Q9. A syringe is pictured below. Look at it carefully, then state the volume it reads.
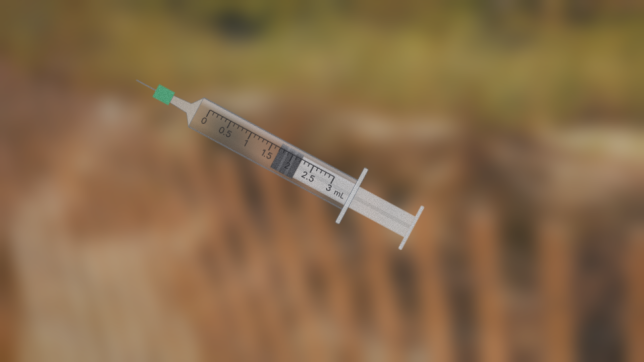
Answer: 1.7 mL
